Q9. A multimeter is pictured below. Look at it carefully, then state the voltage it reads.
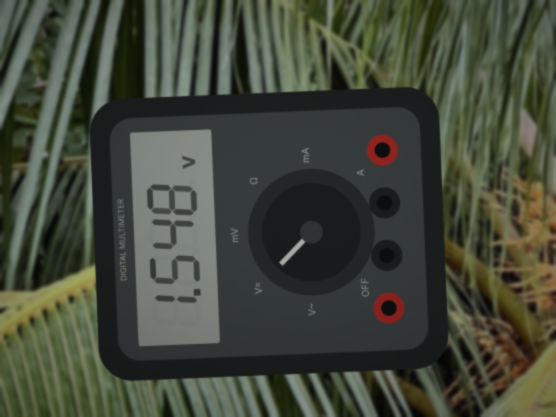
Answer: 1.548 V
